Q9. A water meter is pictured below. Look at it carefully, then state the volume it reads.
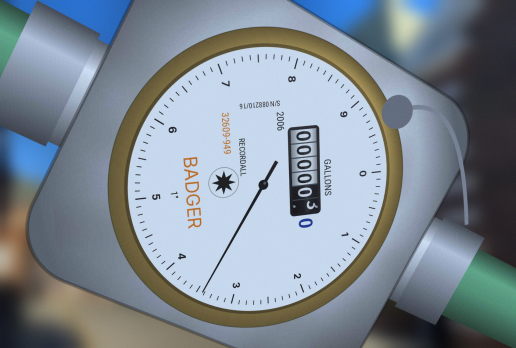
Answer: 33.4 gal
